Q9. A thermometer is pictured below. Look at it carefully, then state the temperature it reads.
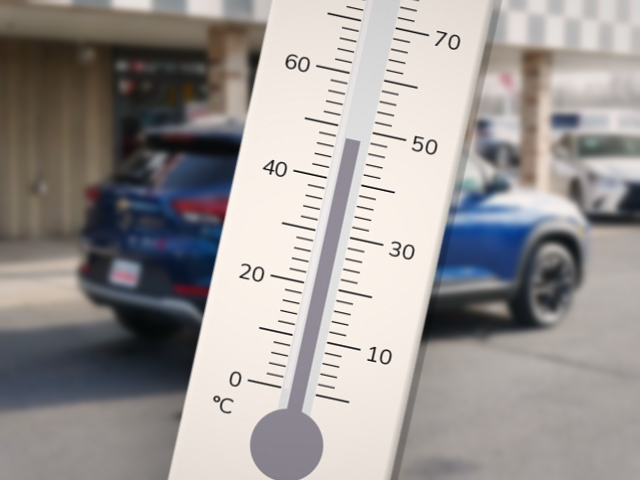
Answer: 48 °C
